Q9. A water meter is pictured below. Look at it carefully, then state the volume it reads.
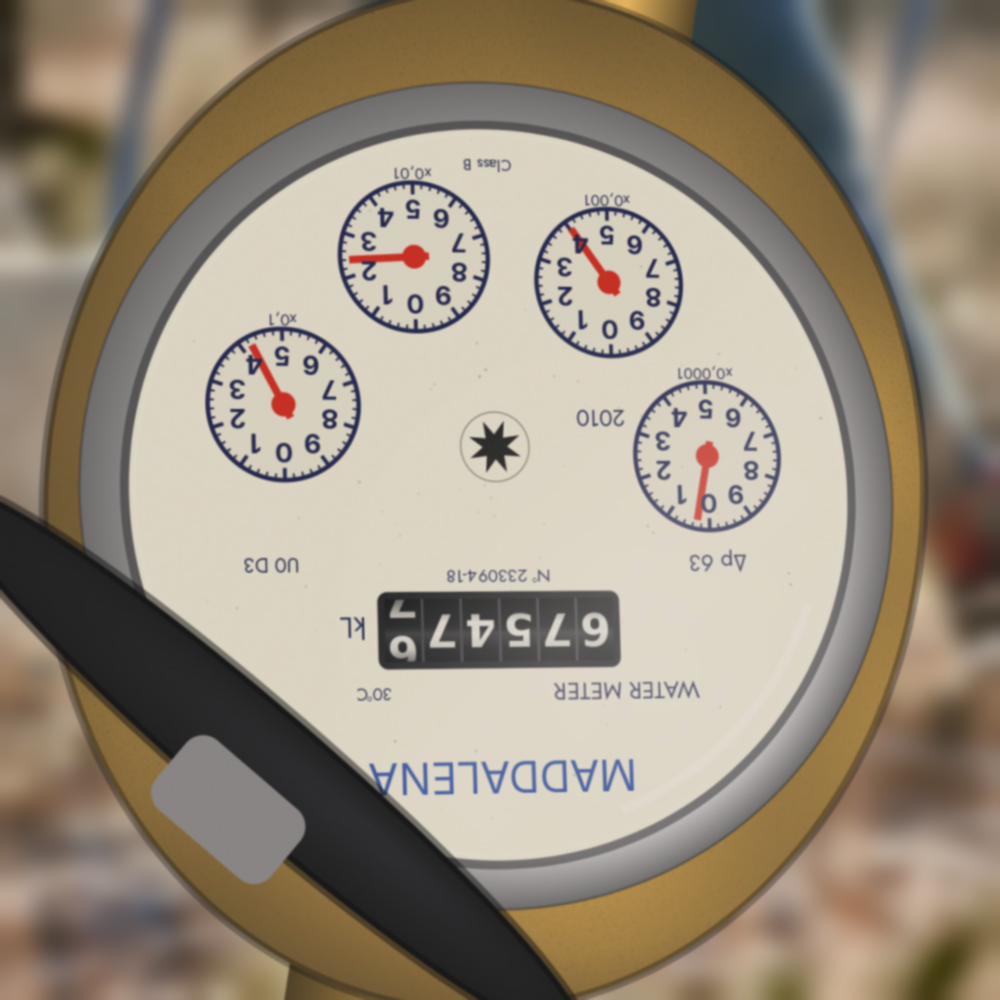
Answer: 675476.4240 kL
